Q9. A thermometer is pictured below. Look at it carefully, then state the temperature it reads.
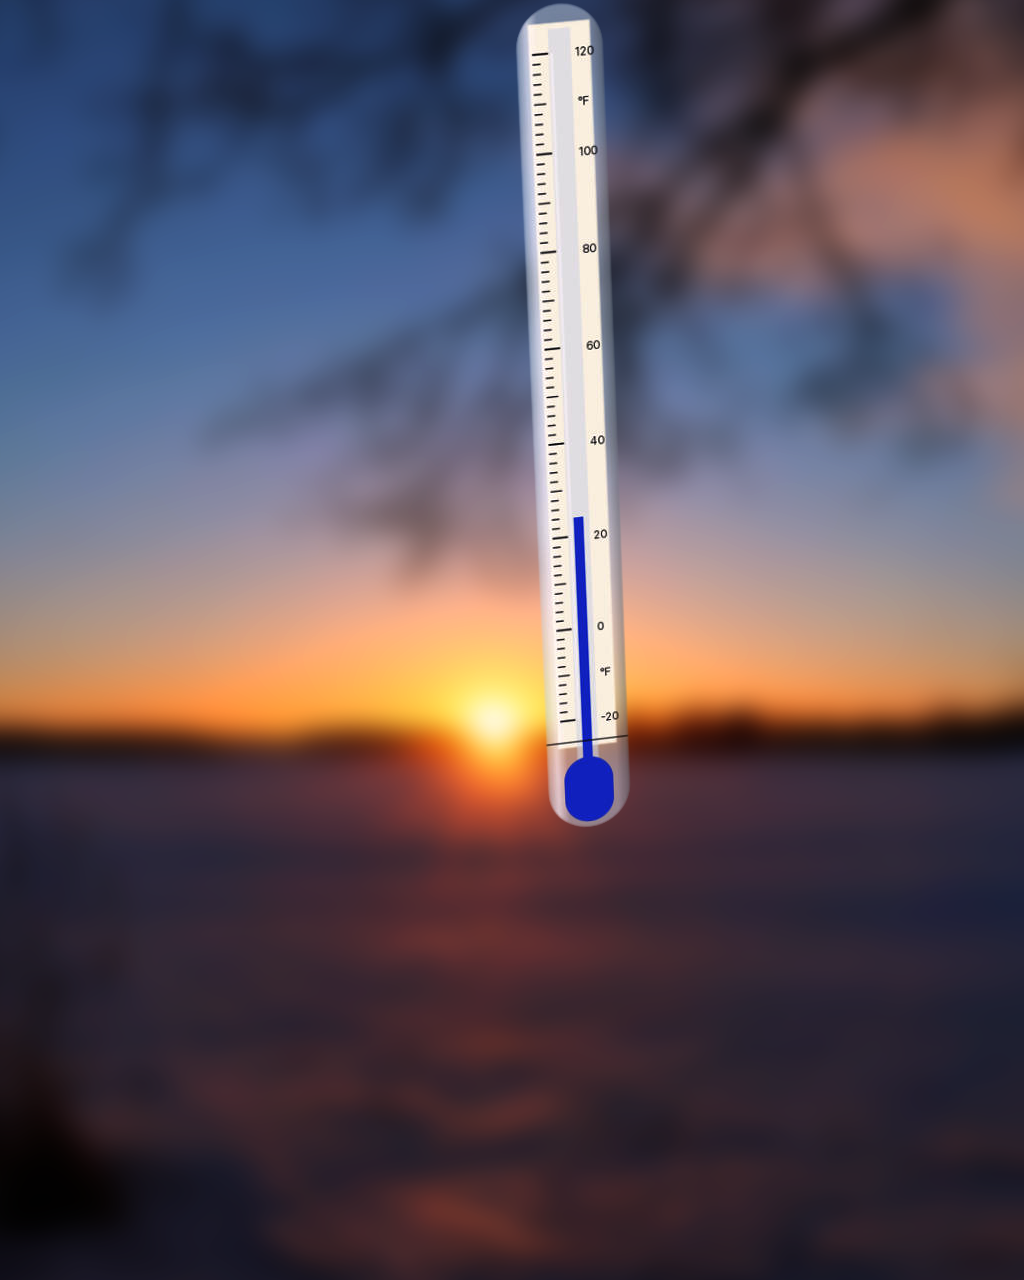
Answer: 24 °F
